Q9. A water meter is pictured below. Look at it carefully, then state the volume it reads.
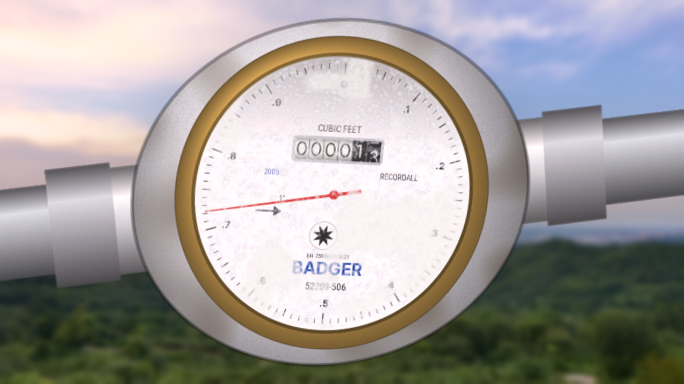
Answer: 12.72 ft³
